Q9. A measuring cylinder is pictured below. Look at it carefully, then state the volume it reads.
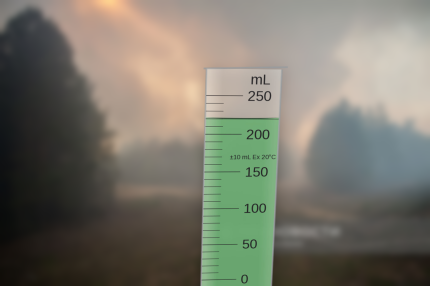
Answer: 220 mL
